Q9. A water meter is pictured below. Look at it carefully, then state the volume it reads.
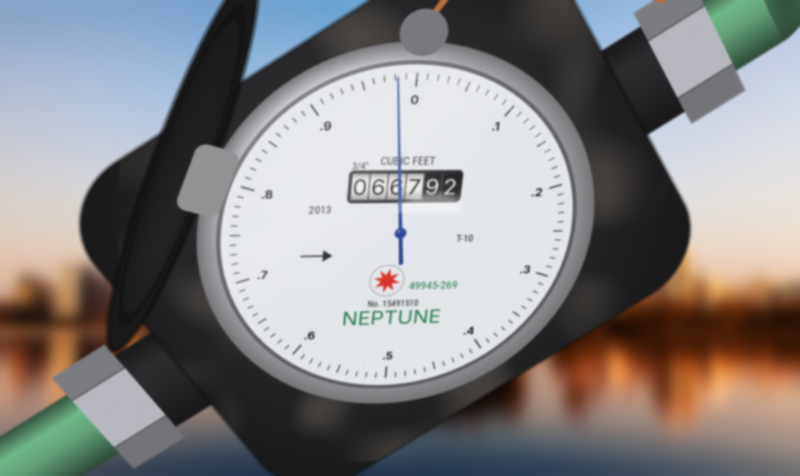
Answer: 66791.98 ft³
